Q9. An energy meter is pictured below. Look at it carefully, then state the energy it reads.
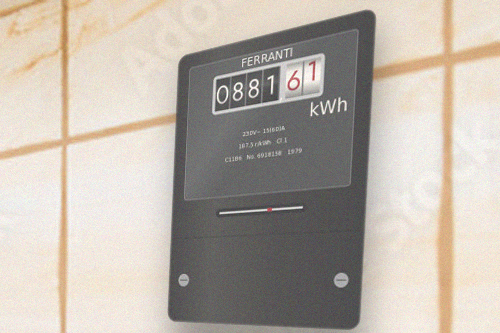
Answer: 881.61 kWh
